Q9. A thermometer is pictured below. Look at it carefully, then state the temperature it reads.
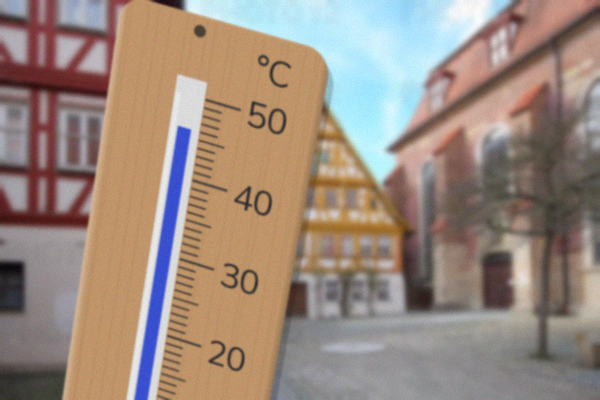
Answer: 46 °C
